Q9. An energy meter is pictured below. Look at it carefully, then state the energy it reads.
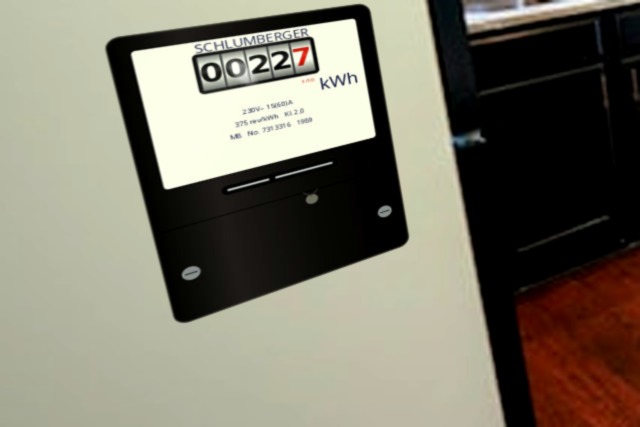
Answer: 22.7 kWh
